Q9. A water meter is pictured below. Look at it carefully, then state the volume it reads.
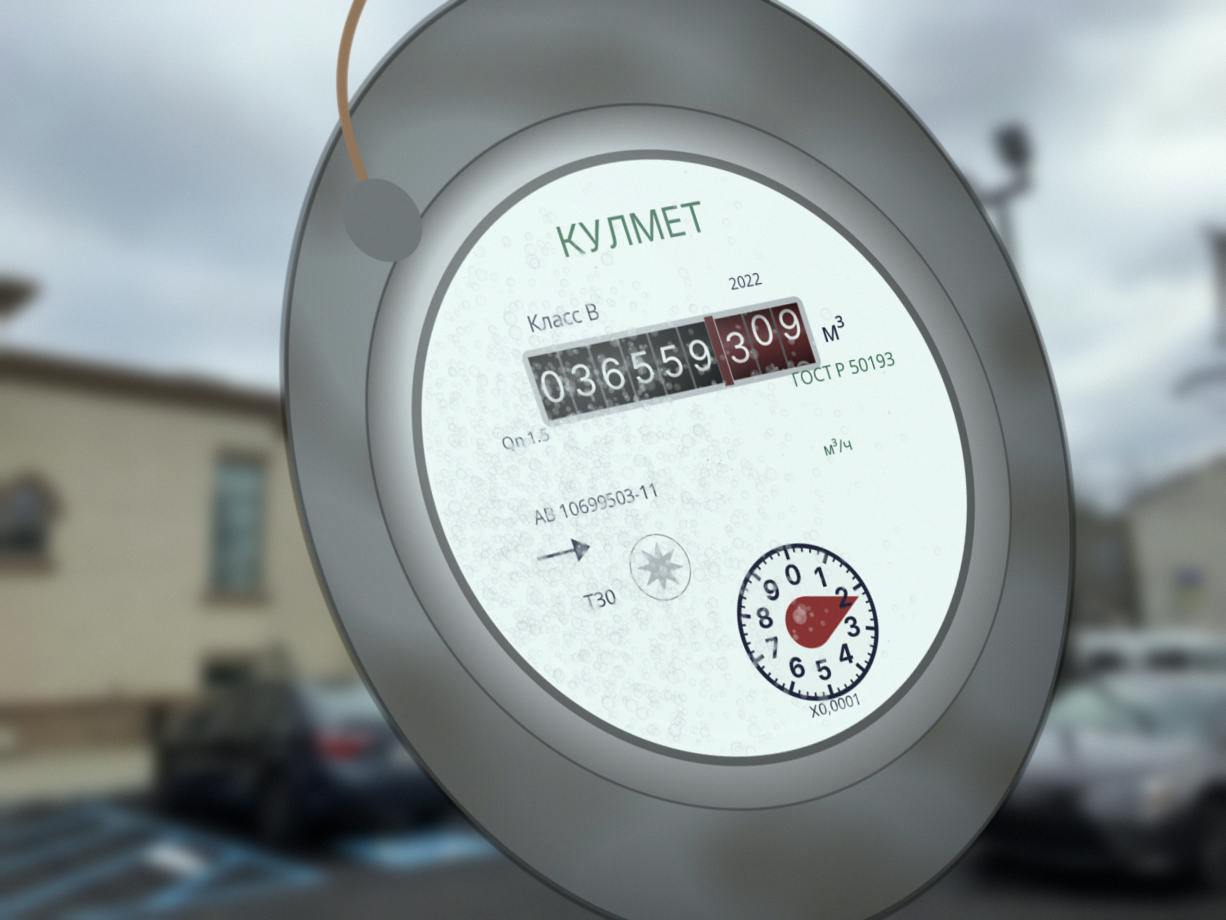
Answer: 36559.3092 m³
